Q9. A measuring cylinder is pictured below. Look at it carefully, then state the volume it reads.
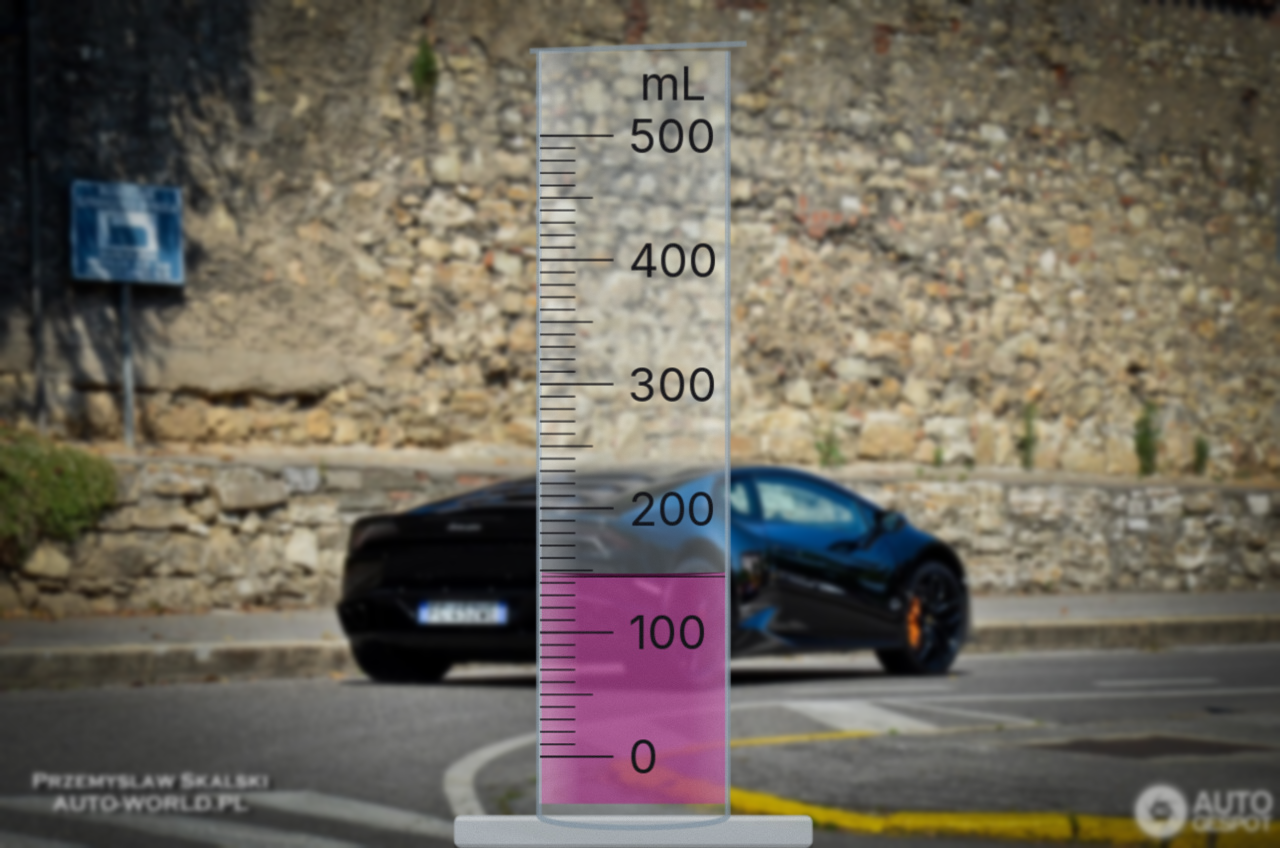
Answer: 145 mL
